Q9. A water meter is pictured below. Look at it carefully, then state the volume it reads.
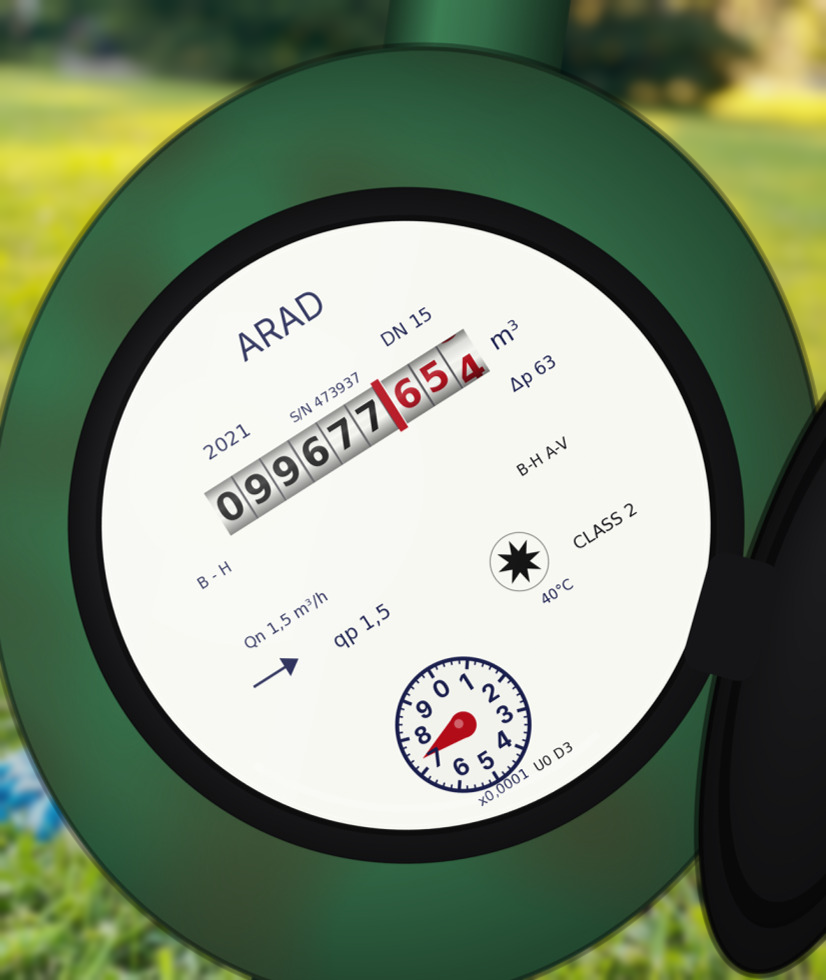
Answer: 99677.6537 m³
